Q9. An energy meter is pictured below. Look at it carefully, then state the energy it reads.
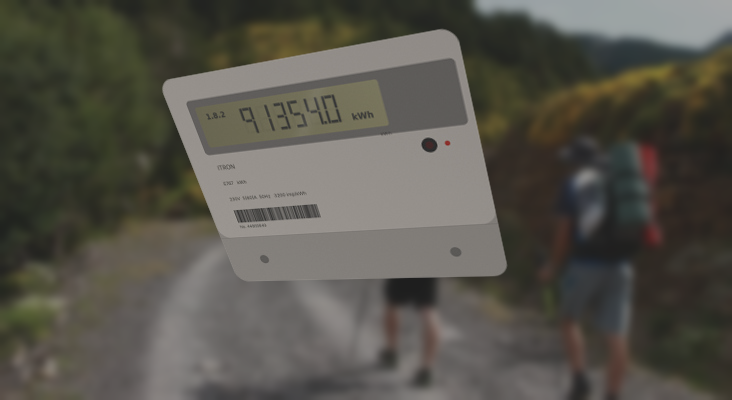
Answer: 91354.0 kWh
